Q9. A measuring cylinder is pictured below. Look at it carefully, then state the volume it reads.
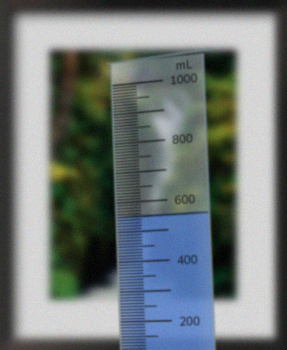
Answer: 550 mL
